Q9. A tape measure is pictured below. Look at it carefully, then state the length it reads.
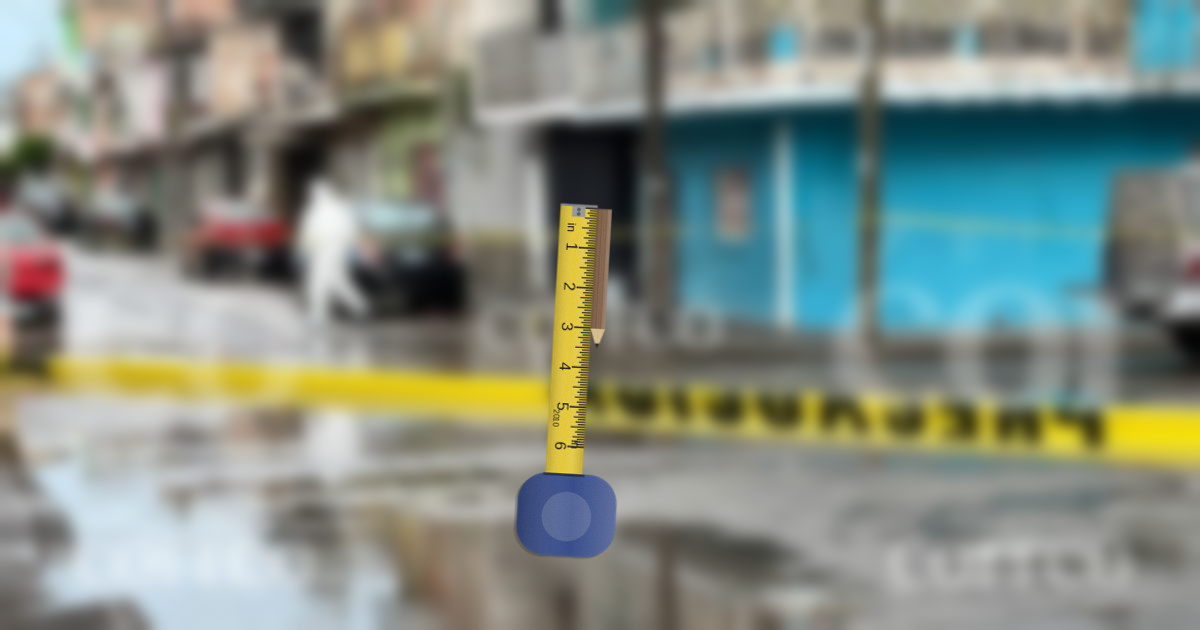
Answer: 3.5 in
